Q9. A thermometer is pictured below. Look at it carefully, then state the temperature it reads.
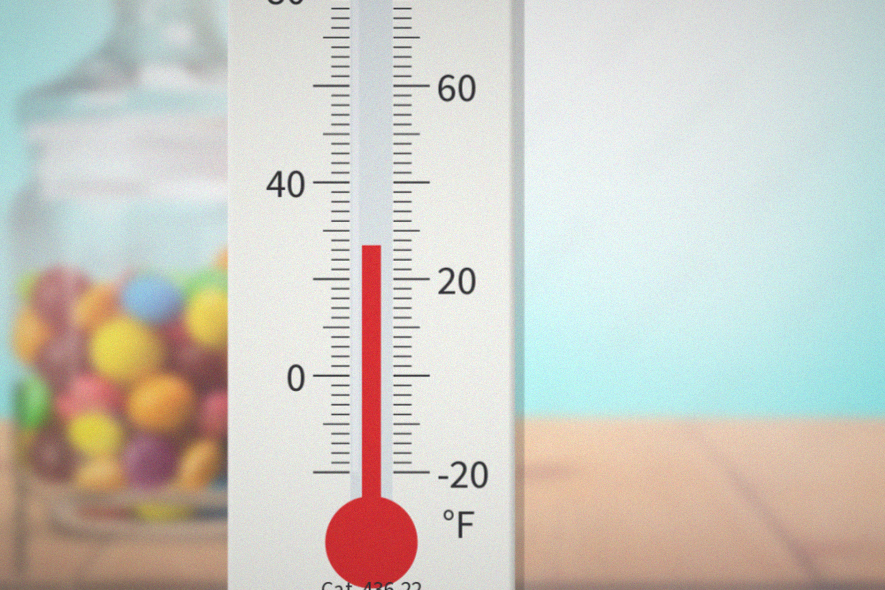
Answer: 27 °F
